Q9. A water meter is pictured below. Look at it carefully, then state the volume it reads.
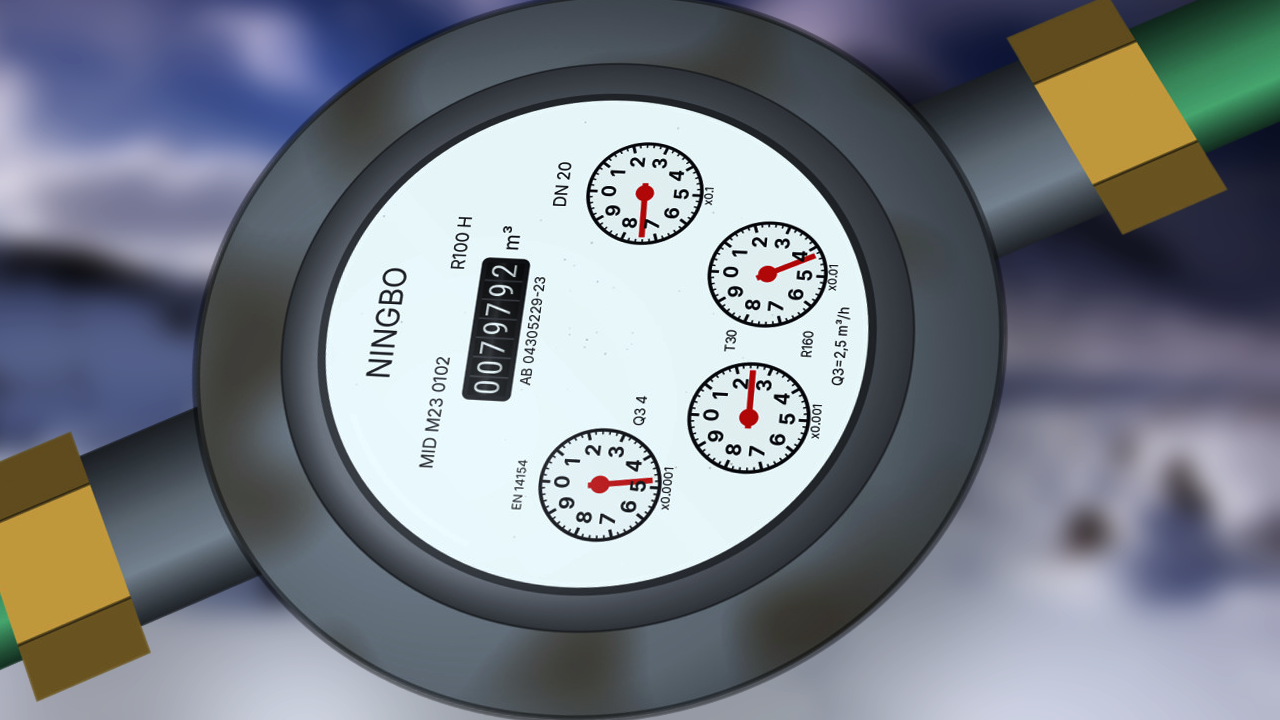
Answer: 79792.7424 m³
